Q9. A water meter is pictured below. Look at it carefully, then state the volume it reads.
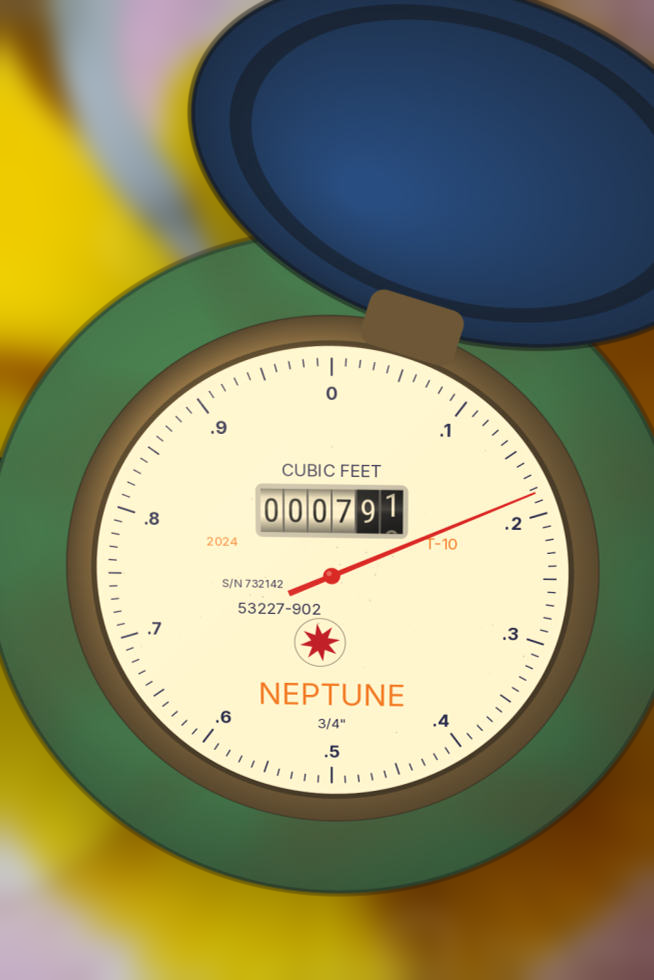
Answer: 791.18 ft³
